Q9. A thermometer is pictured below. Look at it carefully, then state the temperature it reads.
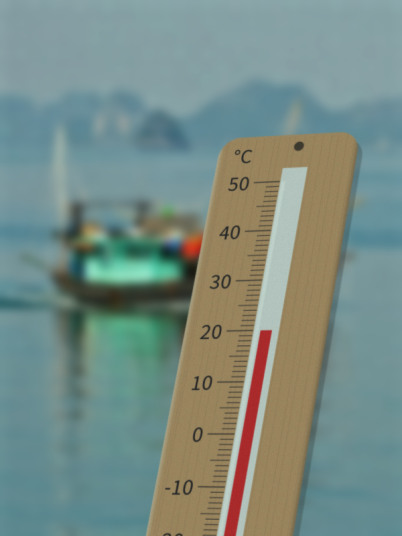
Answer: 20 °C
